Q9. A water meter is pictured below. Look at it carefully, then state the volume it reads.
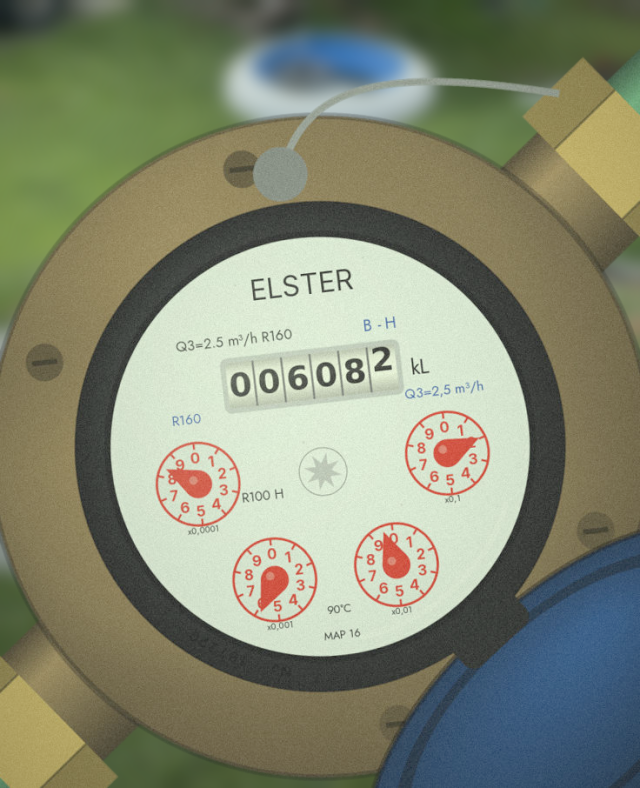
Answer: 6082.1958 kL
